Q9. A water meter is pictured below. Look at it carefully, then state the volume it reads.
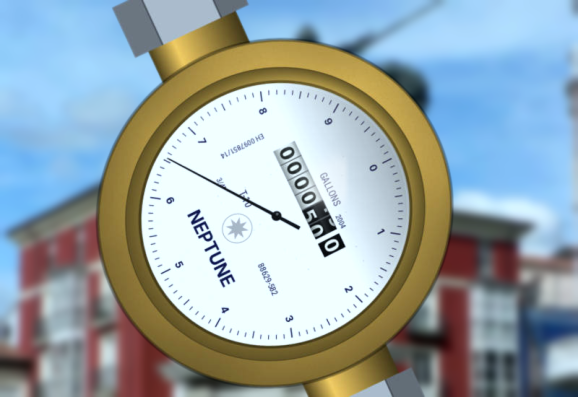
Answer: 496.5 gal
